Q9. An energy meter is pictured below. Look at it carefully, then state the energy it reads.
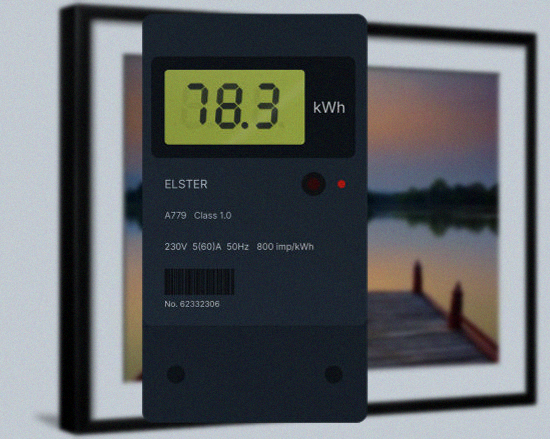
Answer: 78.3 kWh
